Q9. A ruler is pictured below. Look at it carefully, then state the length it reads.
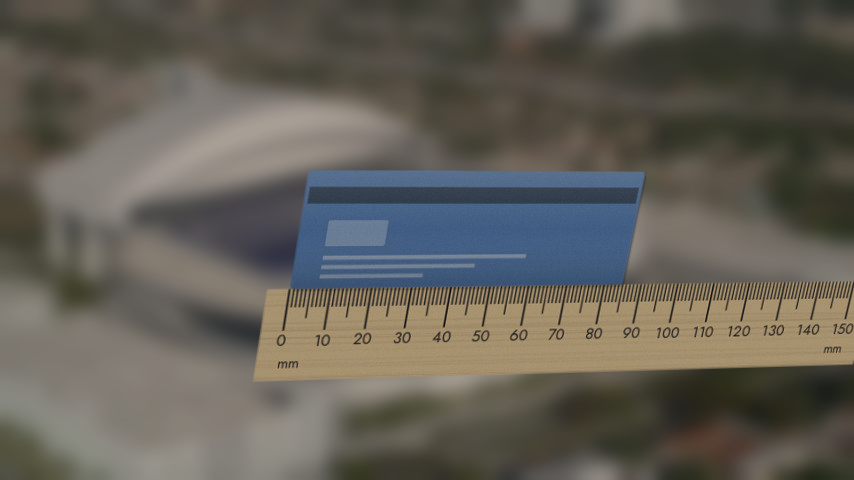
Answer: 85 mm
